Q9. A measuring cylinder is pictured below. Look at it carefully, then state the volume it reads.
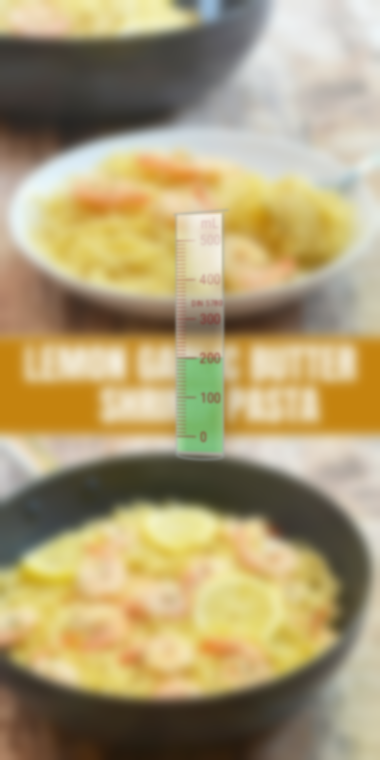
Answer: 200 mL
